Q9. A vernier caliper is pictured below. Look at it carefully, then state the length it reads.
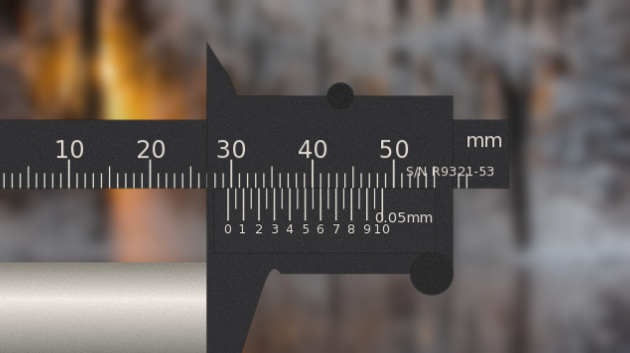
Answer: 29.6 mm
